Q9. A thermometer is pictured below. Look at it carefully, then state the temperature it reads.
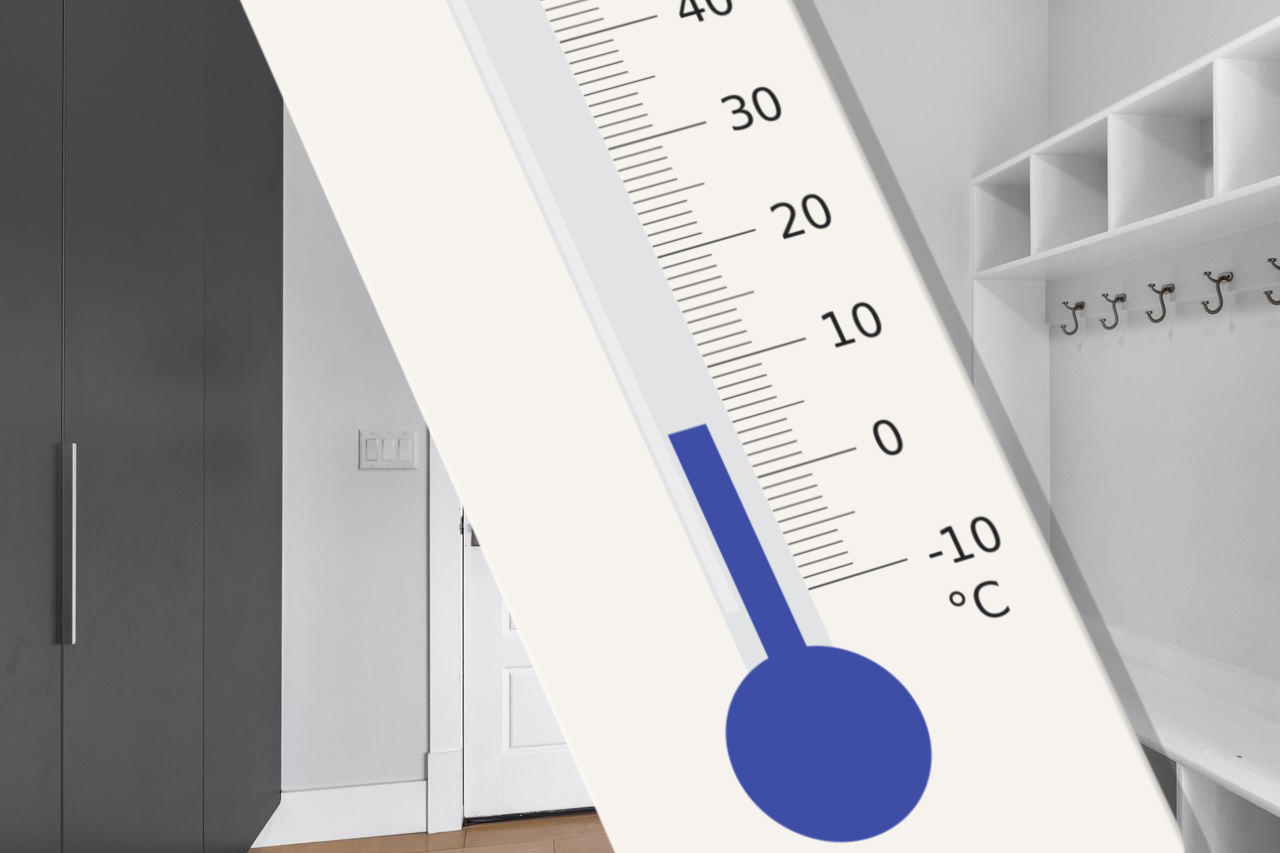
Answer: 5.5 °C
